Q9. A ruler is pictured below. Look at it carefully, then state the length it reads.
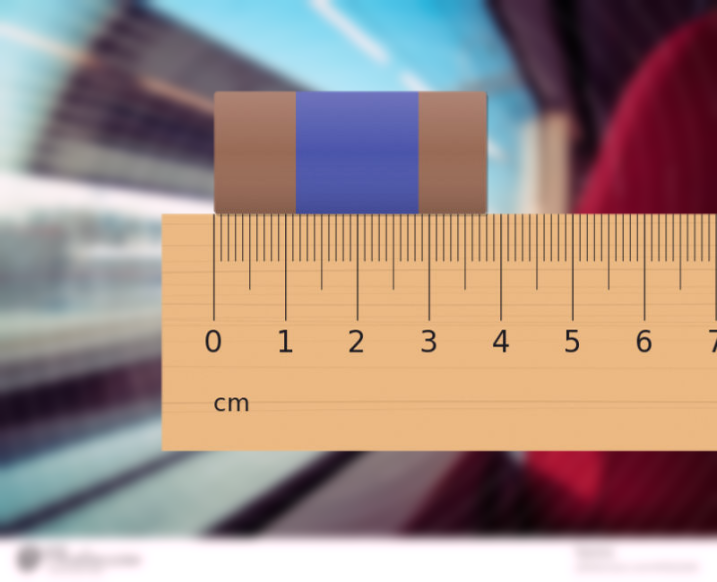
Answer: 3.8 cm
